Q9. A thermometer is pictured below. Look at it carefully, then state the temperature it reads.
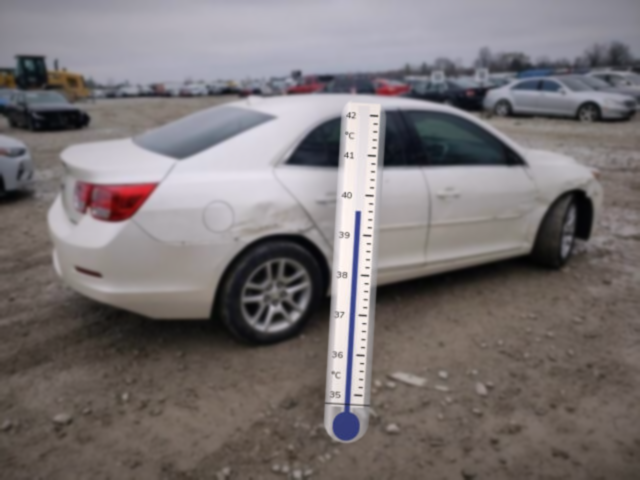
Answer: 39.6 °C
